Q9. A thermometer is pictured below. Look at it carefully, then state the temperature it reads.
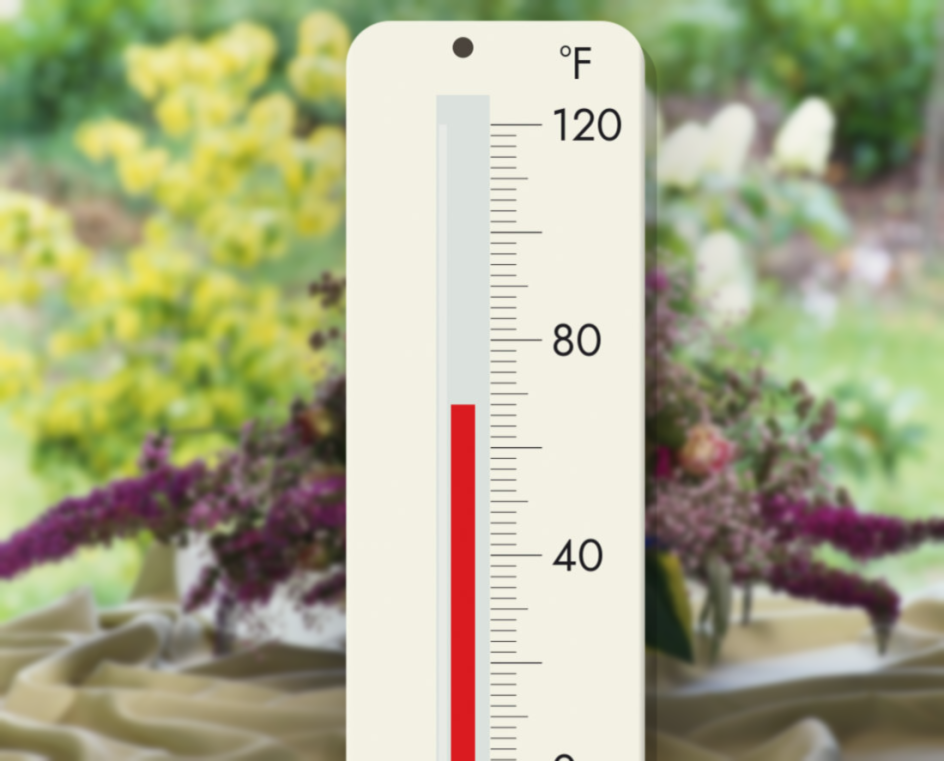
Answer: 68 °F
